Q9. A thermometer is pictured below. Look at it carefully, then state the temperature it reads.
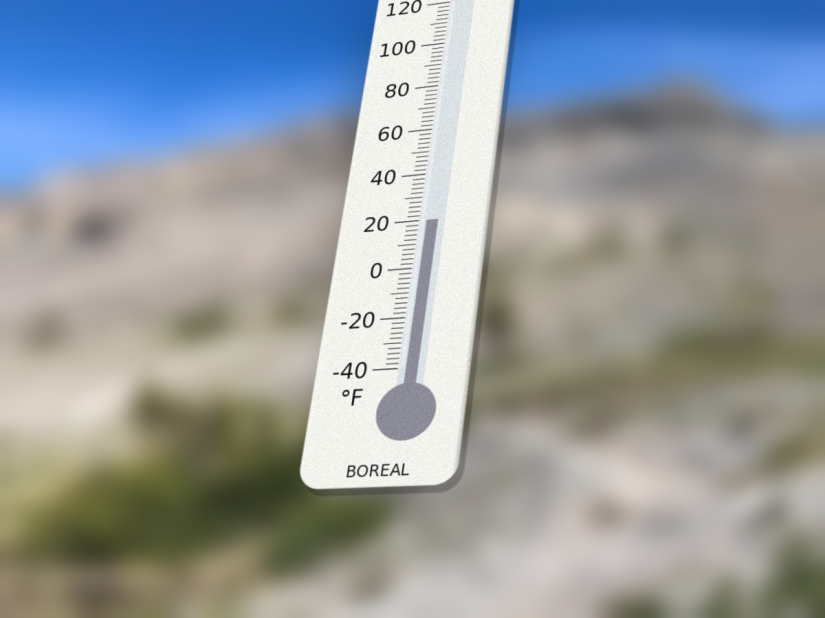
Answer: 20 °F
